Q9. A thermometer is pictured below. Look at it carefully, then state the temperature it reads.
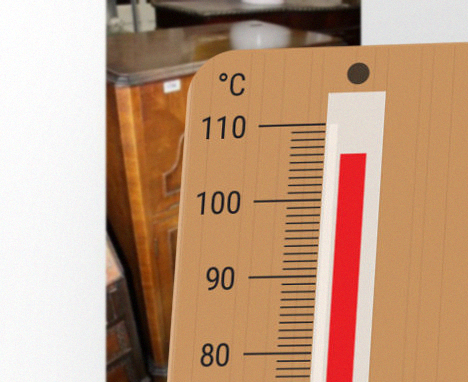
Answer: 106 °C
